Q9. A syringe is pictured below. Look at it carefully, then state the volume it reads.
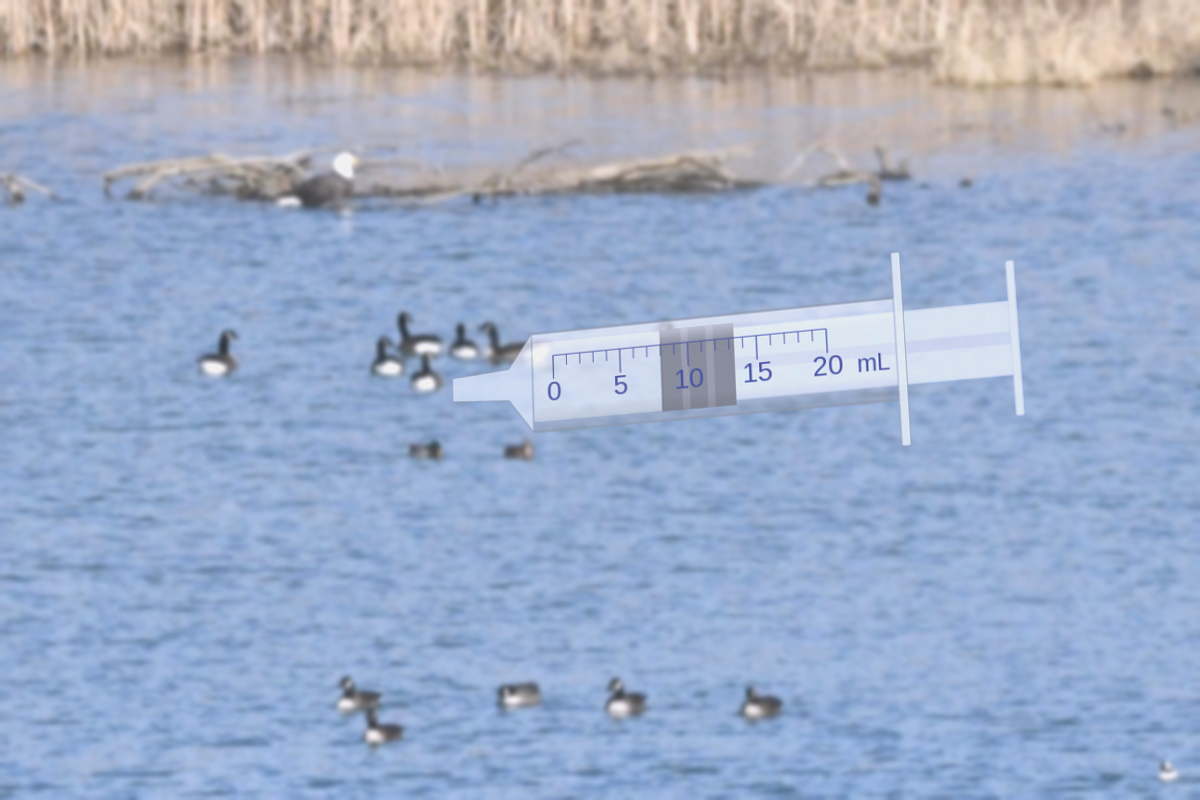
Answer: 8 mL
